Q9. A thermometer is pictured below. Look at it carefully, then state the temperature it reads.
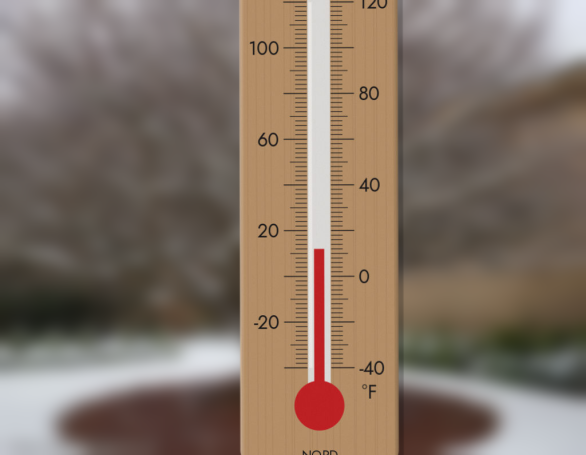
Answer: 12 °F
